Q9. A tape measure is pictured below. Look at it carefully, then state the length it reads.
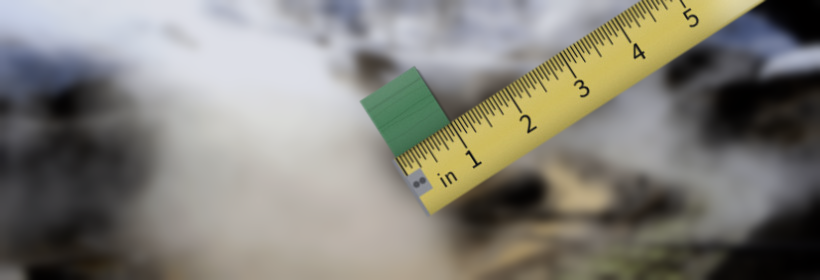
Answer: 1 in
